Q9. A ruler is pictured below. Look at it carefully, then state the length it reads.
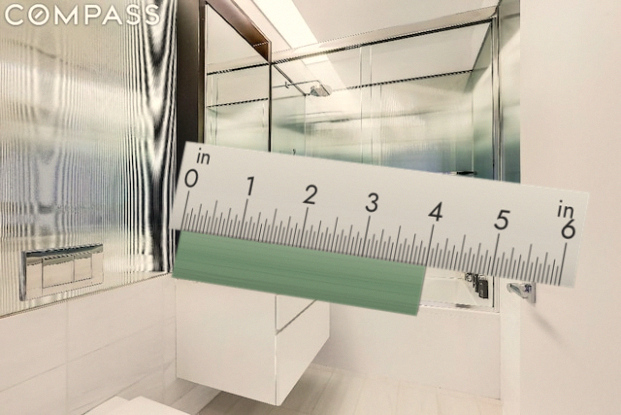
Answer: 4 in
